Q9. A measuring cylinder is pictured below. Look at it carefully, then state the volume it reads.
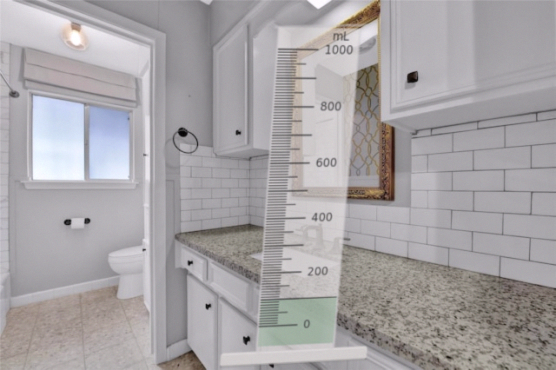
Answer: 100 mL
